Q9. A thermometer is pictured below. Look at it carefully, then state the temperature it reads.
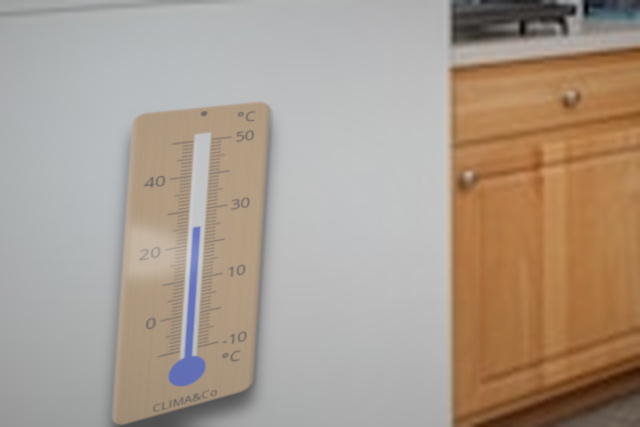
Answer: 25 °C
